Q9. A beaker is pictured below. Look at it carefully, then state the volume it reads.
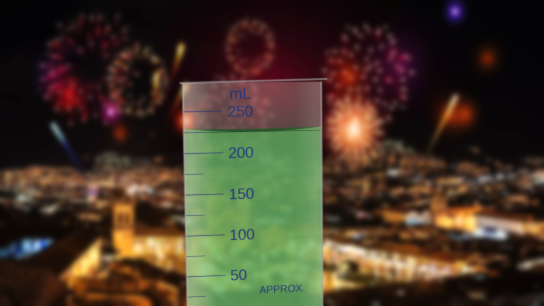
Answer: 225 mL
